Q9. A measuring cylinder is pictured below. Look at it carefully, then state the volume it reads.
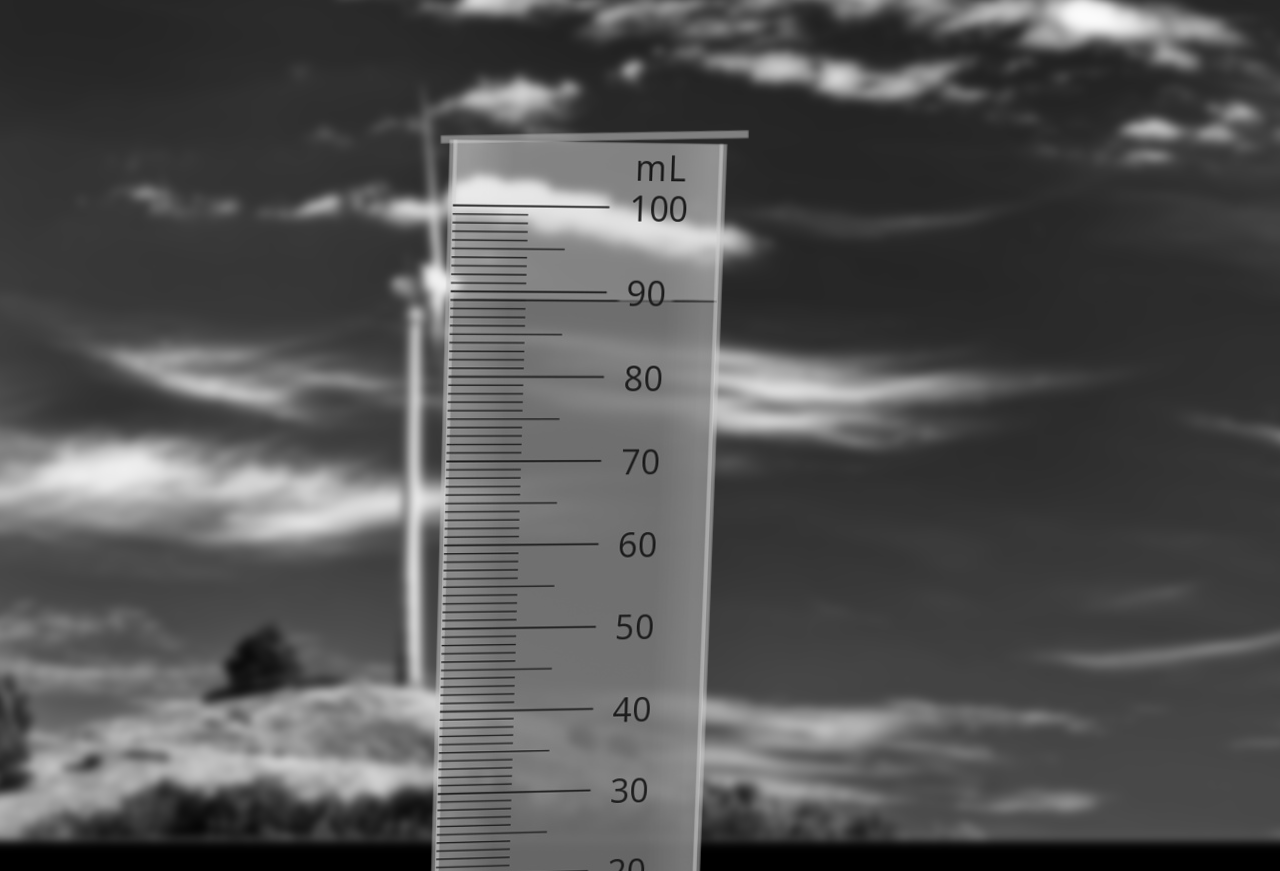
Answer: 89 mL
